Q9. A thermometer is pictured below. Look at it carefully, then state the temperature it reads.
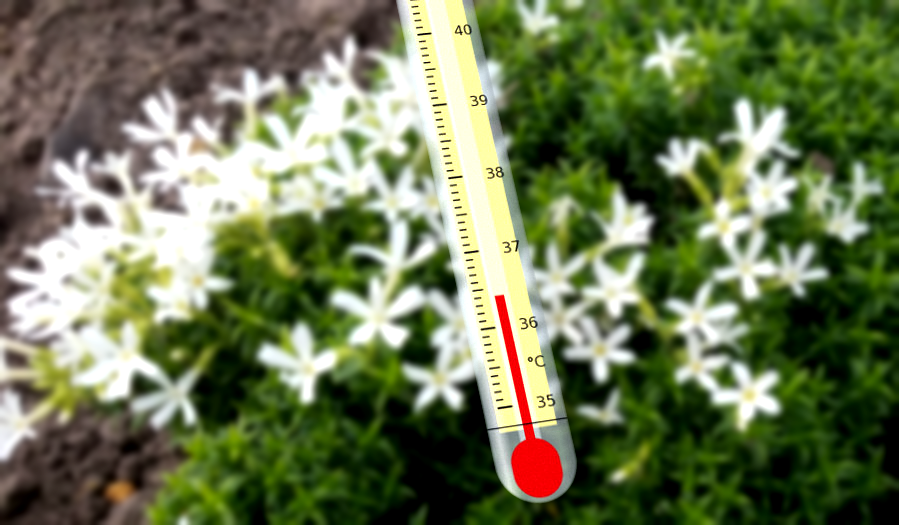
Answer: 36.4 °C
